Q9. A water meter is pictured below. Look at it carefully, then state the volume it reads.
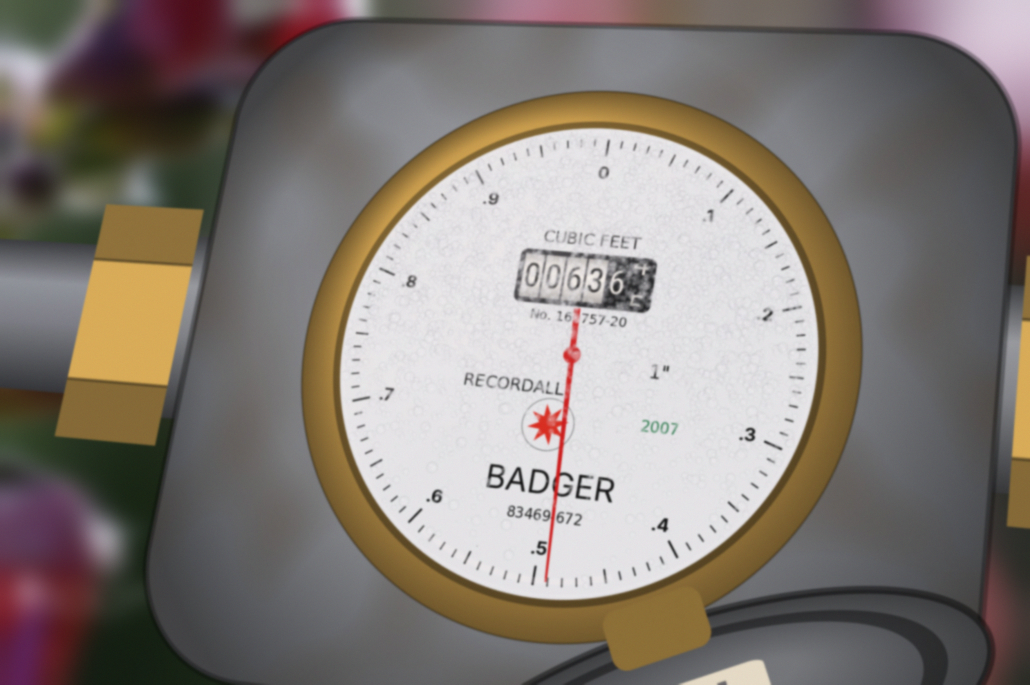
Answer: 6364.49 ft³
